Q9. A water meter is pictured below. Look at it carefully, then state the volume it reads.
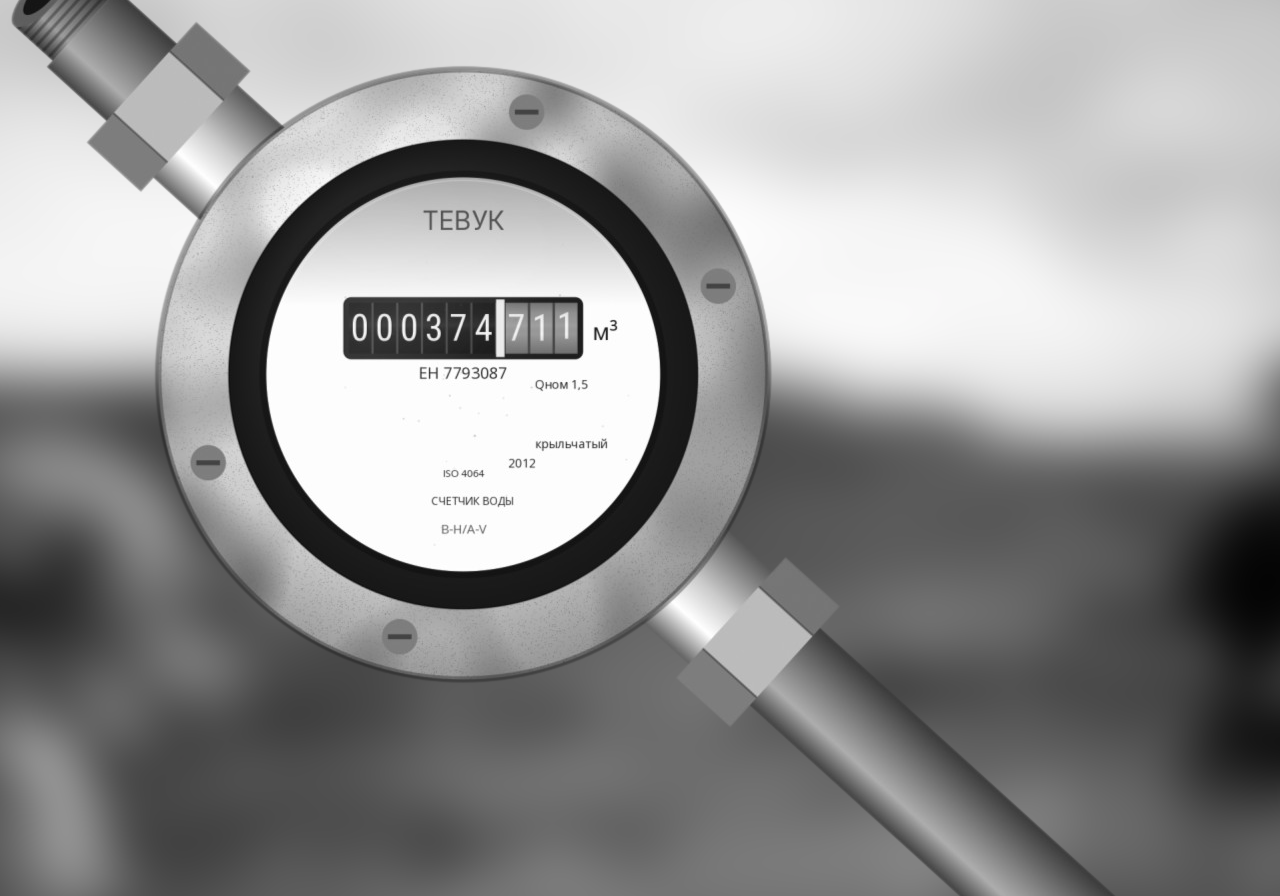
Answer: 374.711 m³
